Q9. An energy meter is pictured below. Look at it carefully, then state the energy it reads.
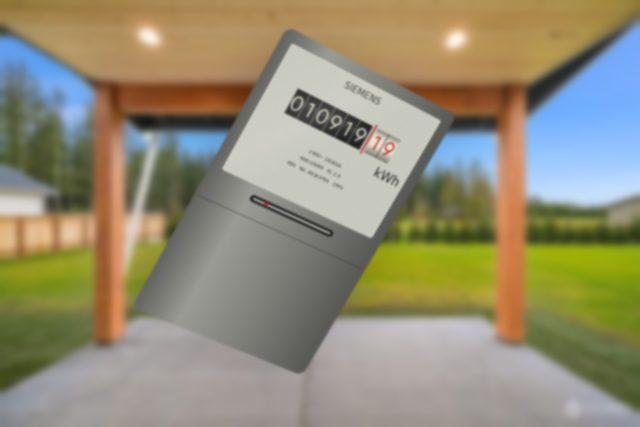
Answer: 10919.19 kWh
